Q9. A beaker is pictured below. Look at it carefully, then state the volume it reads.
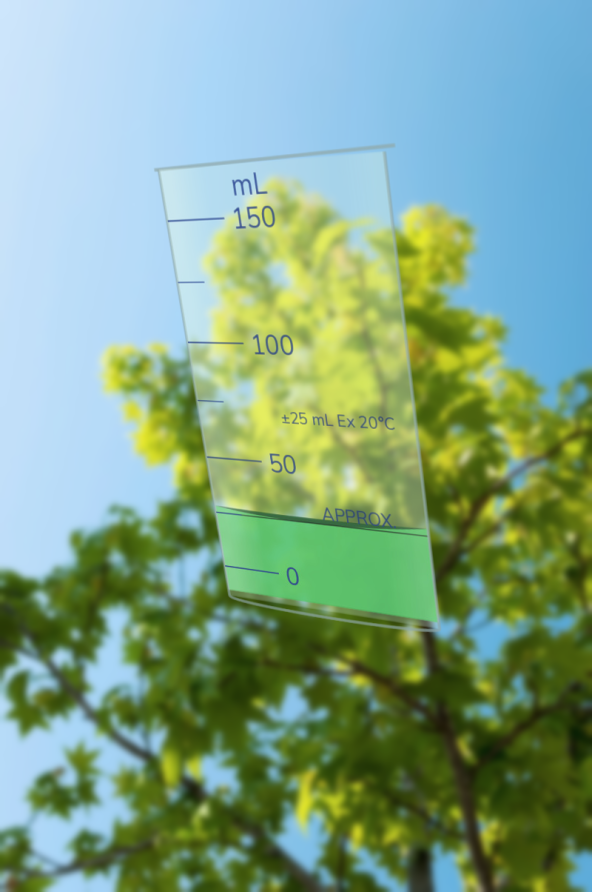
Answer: 25 mL
